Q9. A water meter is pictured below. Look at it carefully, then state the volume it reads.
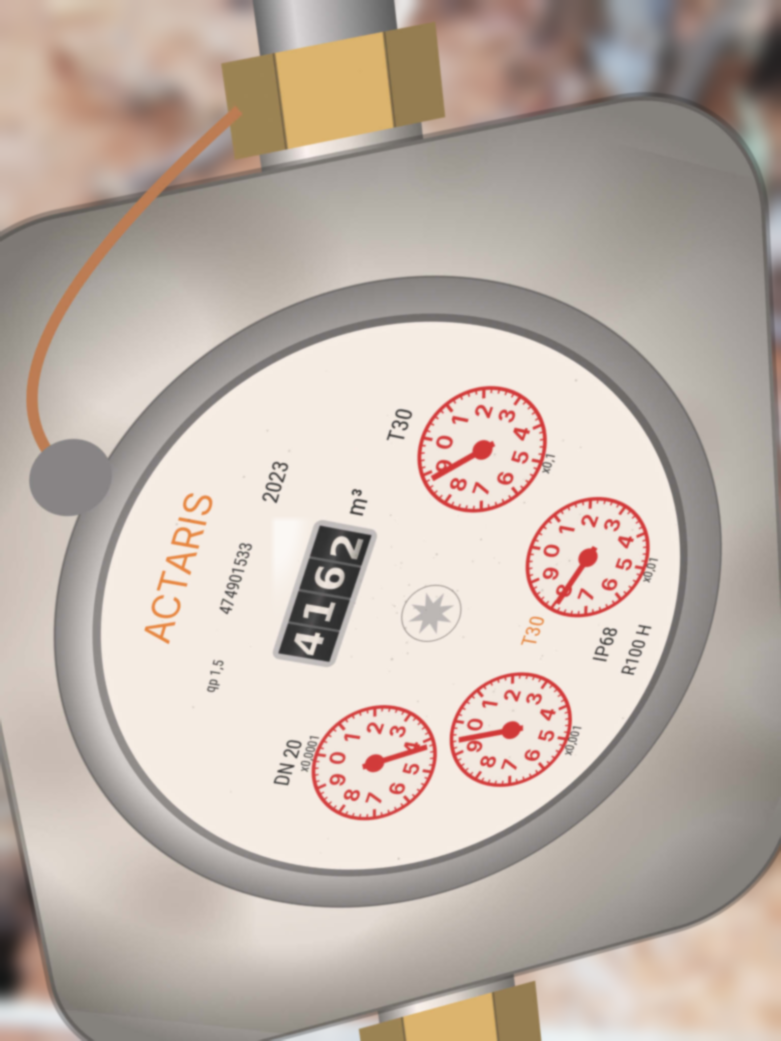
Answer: 4161.8794 m³
